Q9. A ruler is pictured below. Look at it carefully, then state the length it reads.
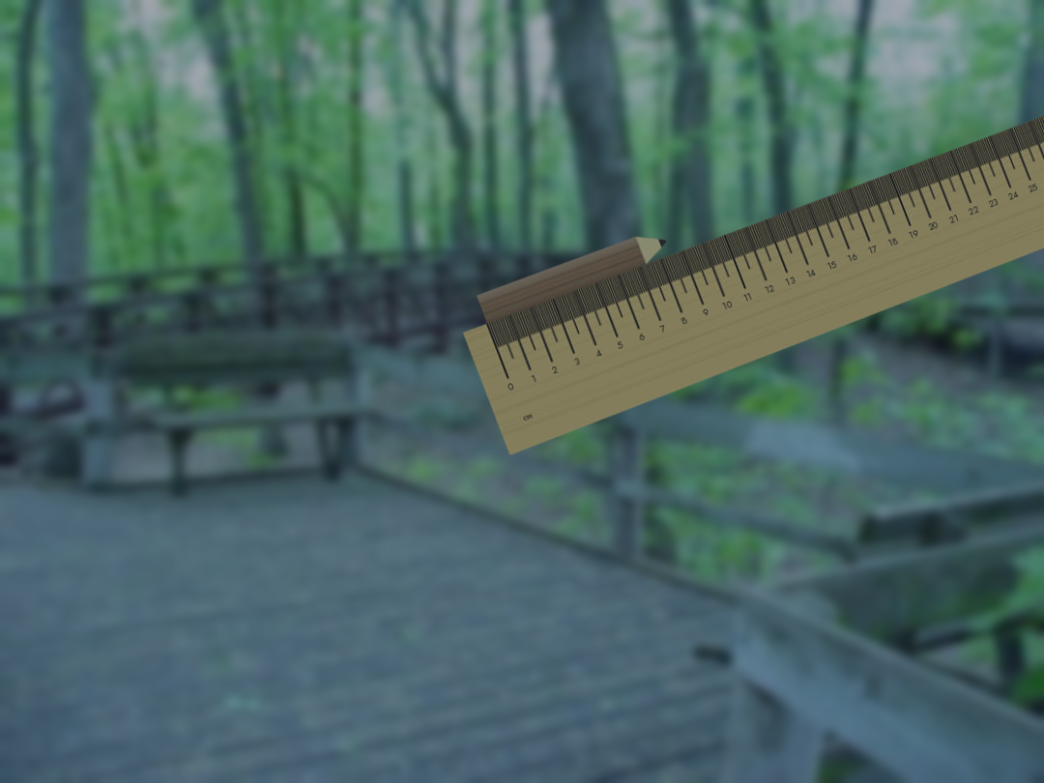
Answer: 8.5 cm
